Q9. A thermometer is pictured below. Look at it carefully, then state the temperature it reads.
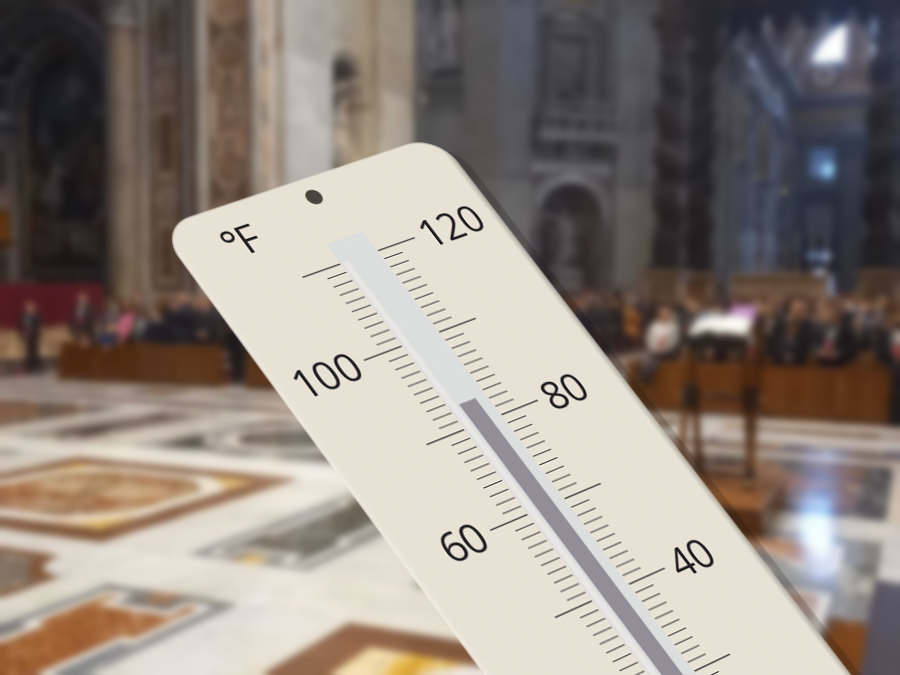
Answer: 85 °F
